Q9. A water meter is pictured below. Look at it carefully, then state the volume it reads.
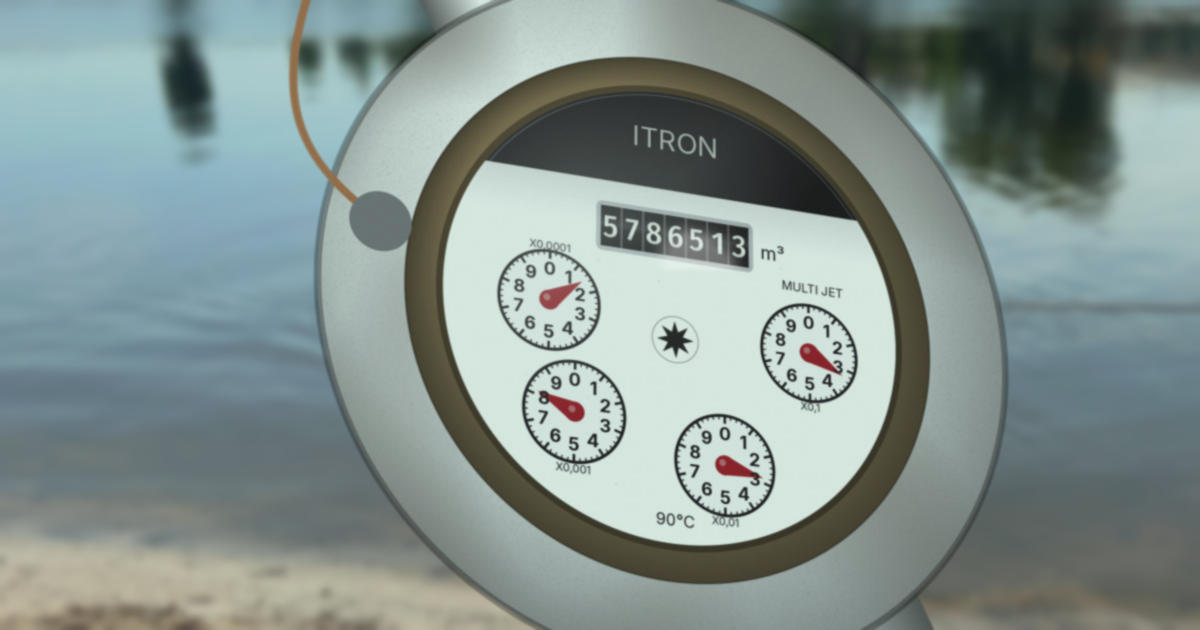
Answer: 5786513.3281 m³
